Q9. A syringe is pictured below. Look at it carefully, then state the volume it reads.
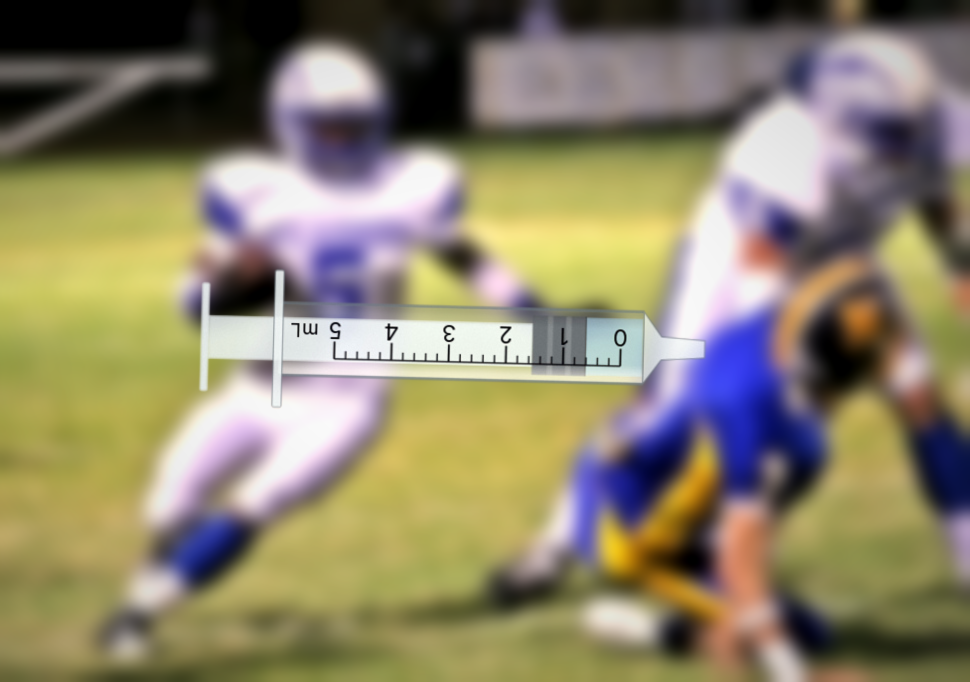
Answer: 0.6 mL
